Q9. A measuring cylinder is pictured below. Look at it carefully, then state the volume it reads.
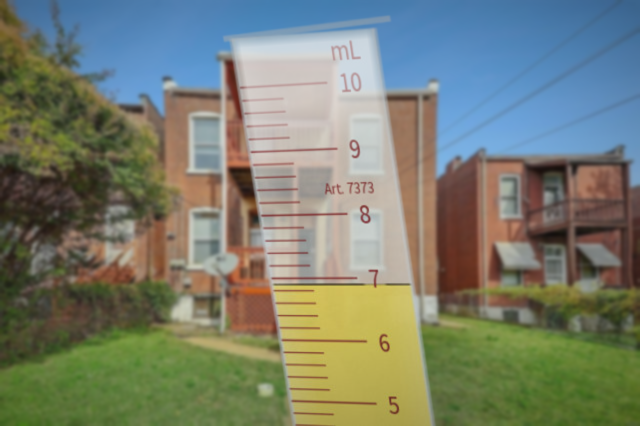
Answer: 6.9 mL
